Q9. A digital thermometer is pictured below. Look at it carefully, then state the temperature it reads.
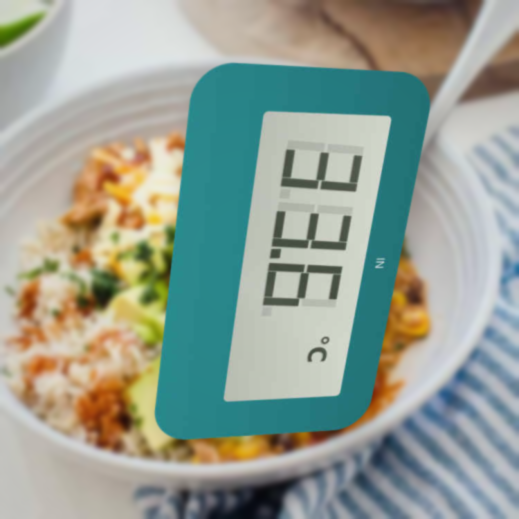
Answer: 33.6 °C
